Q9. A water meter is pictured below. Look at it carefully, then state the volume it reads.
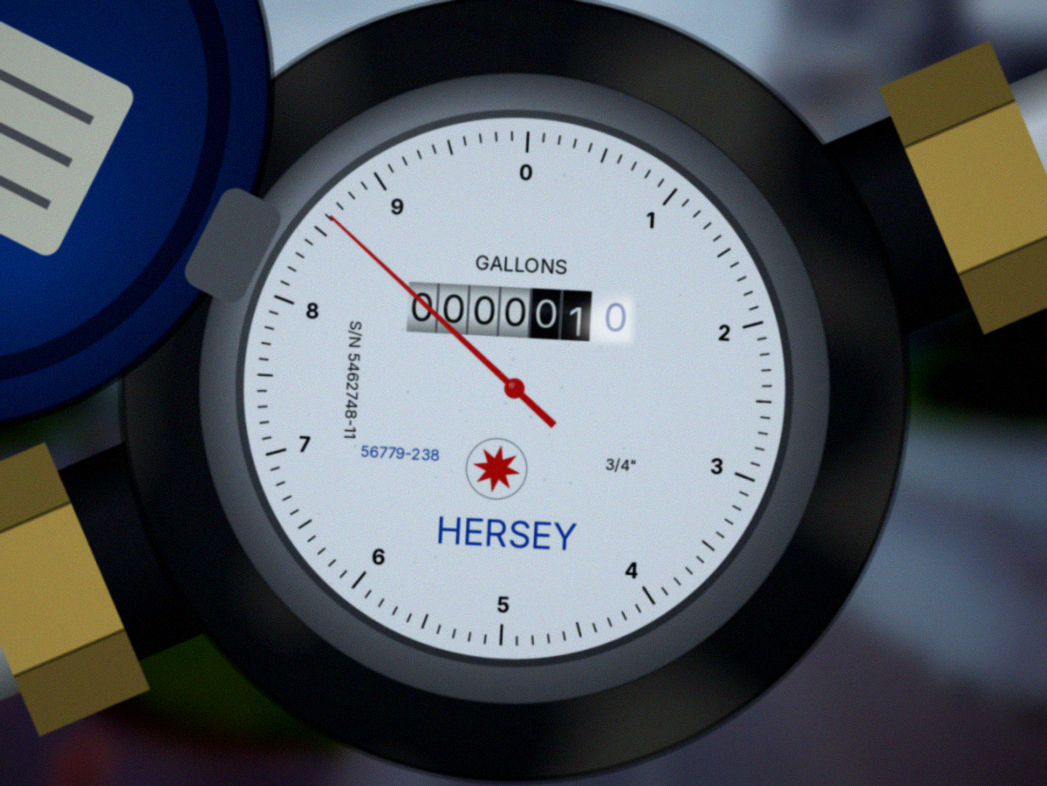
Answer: 8.6 gal
